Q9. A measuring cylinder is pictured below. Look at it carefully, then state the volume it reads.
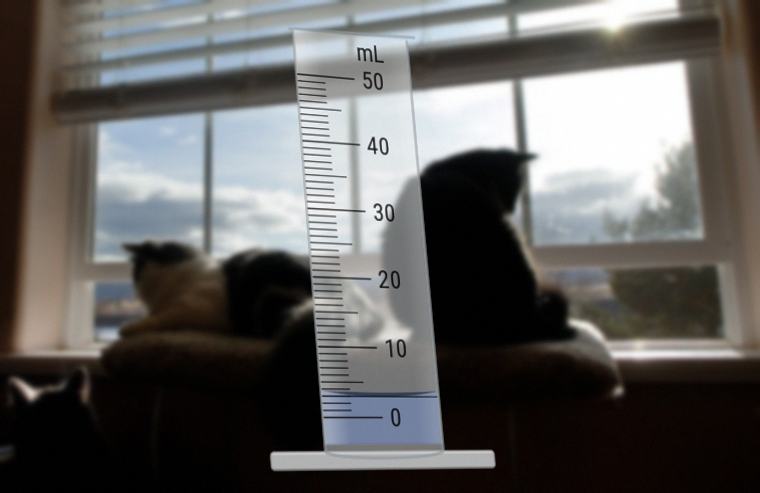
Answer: 3 mL
